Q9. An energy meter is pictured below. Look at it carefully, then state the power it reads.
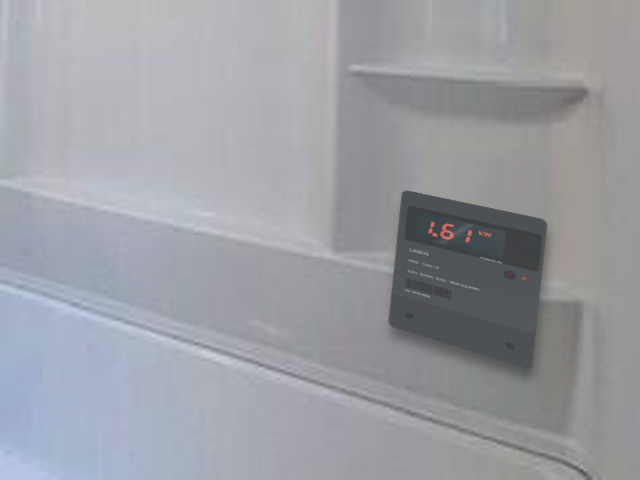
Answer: 1.61 kW
